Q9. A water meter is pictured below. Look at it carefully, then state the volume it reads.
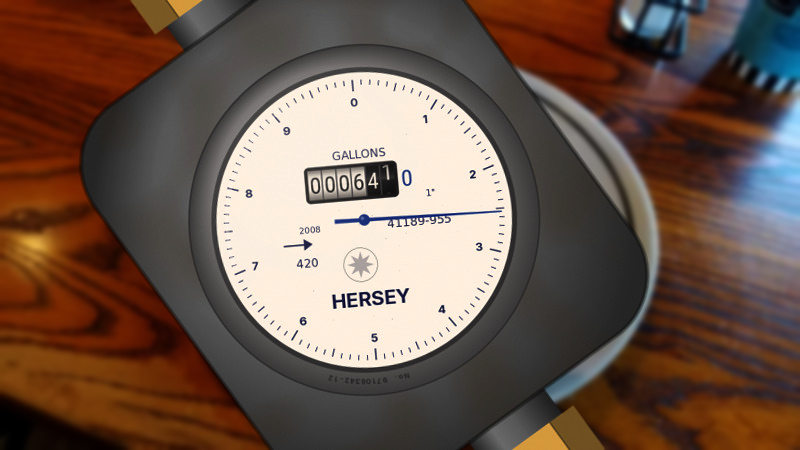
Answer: 6412.5 gal
